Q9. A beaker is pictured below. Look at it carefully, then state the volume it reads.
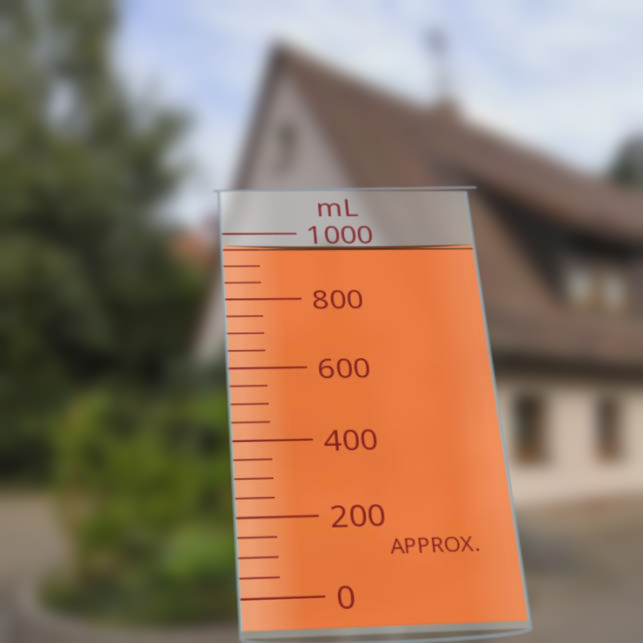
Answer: 950 mL
